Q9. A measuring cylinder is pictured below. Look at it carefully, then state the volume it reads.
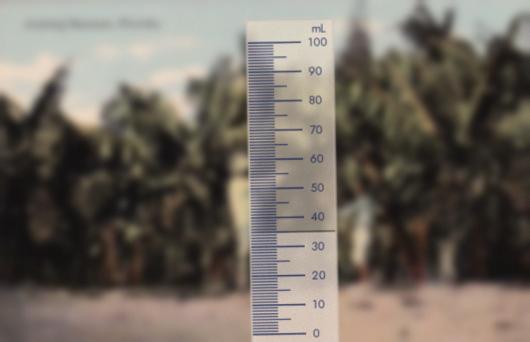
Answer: 35 mL
